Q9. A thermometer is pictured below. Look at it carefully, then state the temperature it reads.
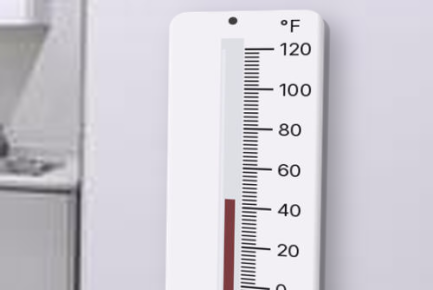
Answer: 44 °F
